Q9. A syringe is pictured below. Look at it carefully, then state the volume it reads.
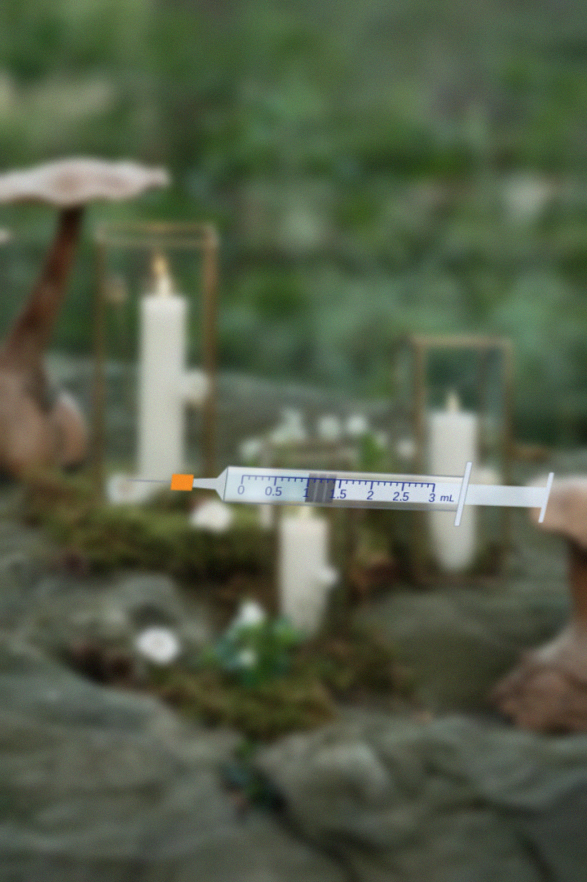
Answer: 1 mL
